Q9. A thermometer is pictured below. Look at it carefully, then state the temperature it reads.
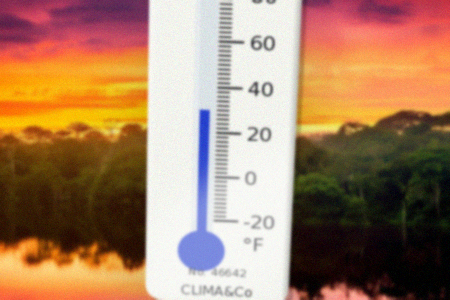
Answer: 30 °F
